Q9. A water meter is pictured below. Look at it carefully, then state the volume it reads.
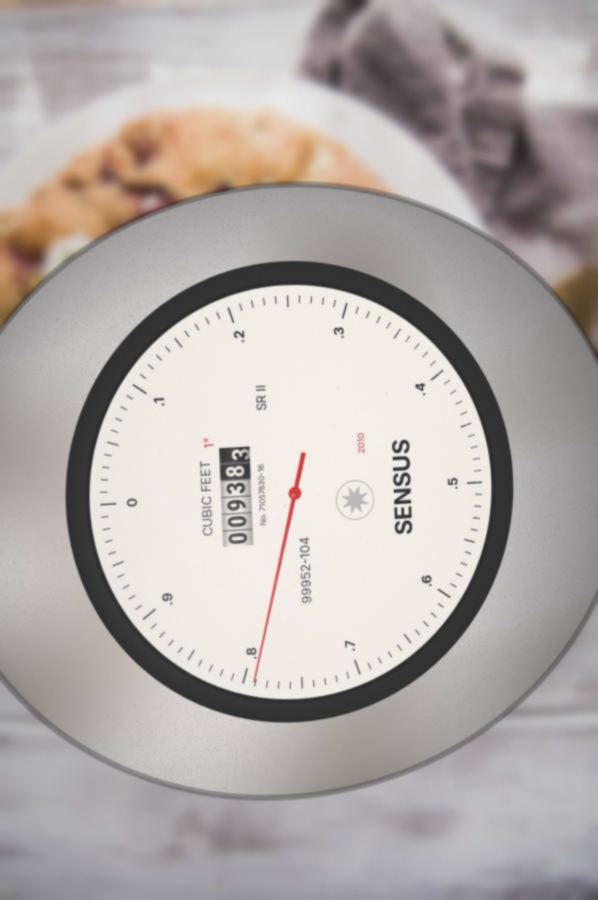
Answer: 9382.79 ft³
